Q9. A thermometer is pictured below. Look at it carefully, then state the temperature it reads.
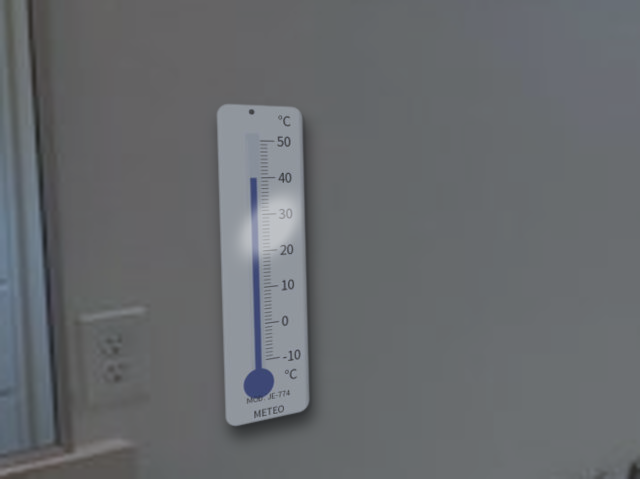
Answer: 40 °C
